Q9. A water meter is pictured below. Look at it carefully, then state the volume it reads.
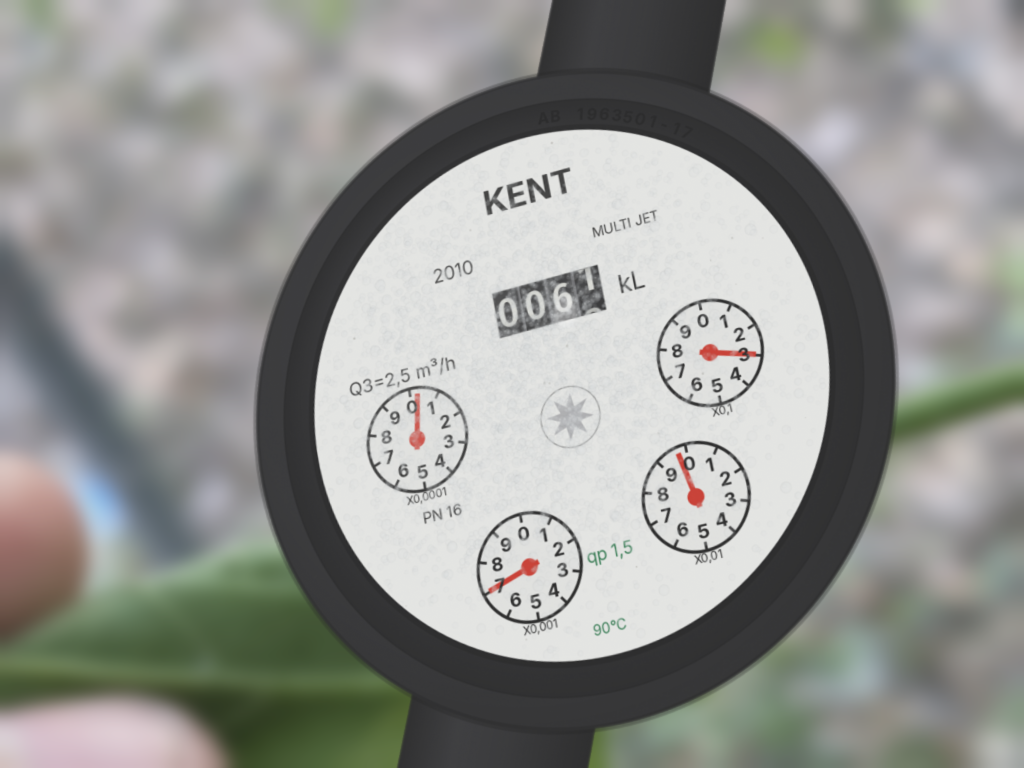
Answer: 61.2970 kL
